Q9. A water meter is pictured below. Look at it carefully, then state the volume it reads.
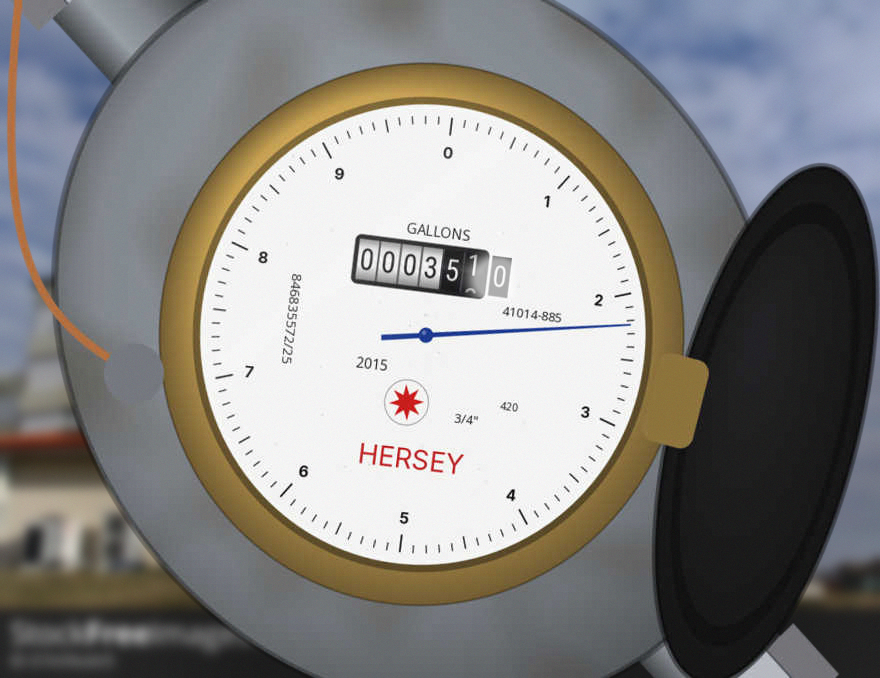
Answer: 3512.2 gal
